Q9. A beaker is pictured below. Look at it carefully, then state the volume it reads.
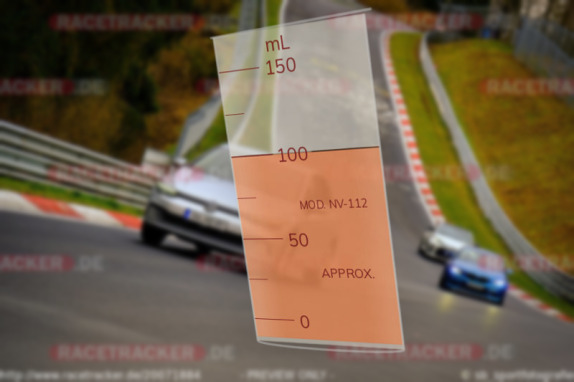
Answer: 100 mL
